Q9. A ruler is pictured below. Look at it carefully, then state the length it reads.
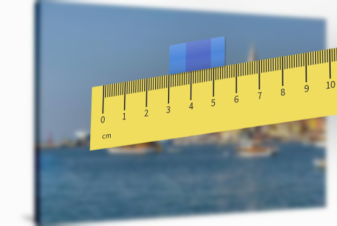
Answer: 2.5 cm
